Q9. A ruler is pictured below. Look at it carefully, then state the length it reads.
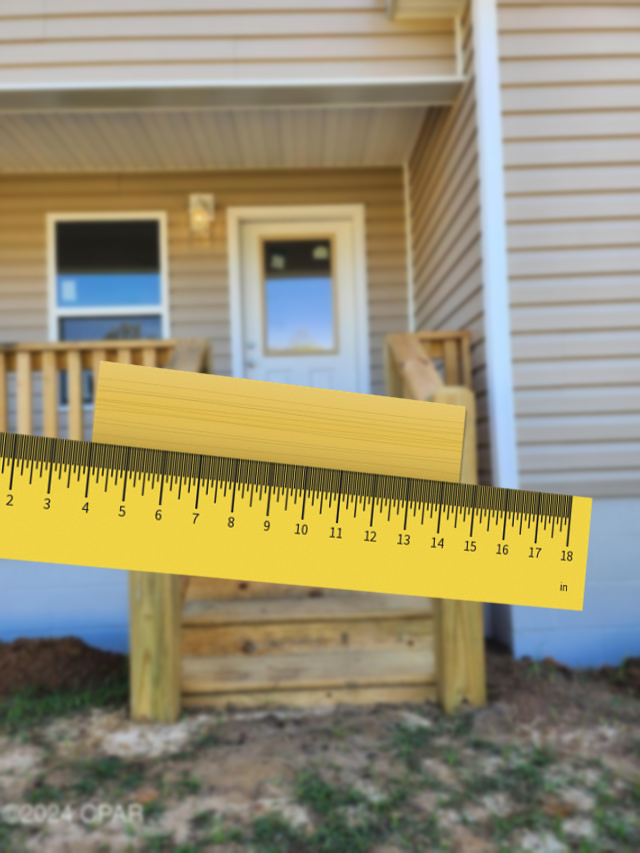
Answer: 10.5 in
